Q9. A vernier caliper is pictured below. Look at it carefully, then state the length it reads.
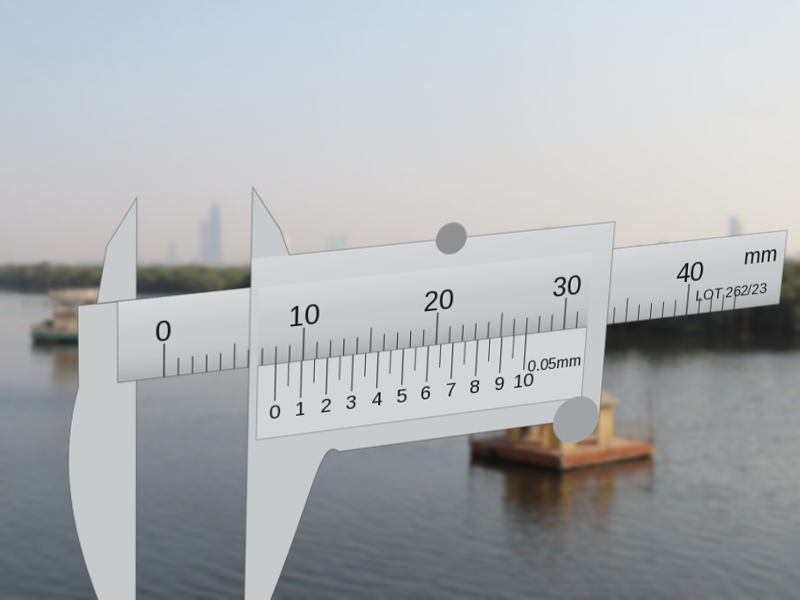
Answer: 8.0 mm
